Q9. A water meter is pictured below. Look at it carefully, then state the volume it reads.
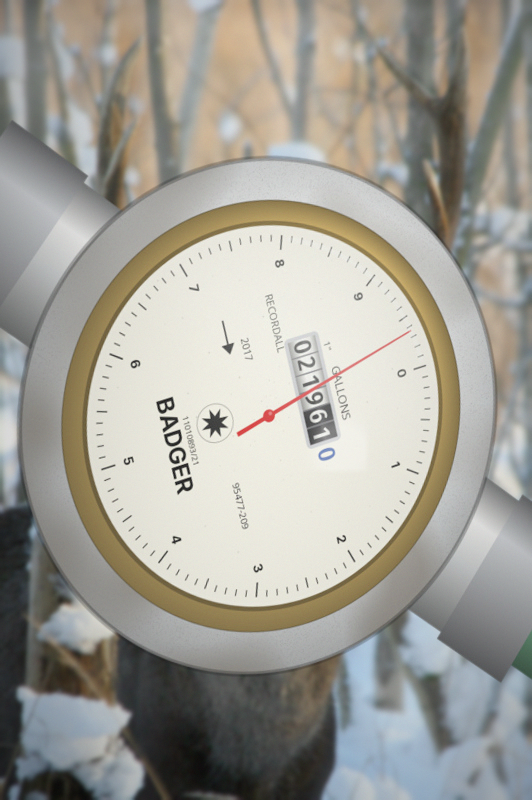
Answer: 219609.6 gal
